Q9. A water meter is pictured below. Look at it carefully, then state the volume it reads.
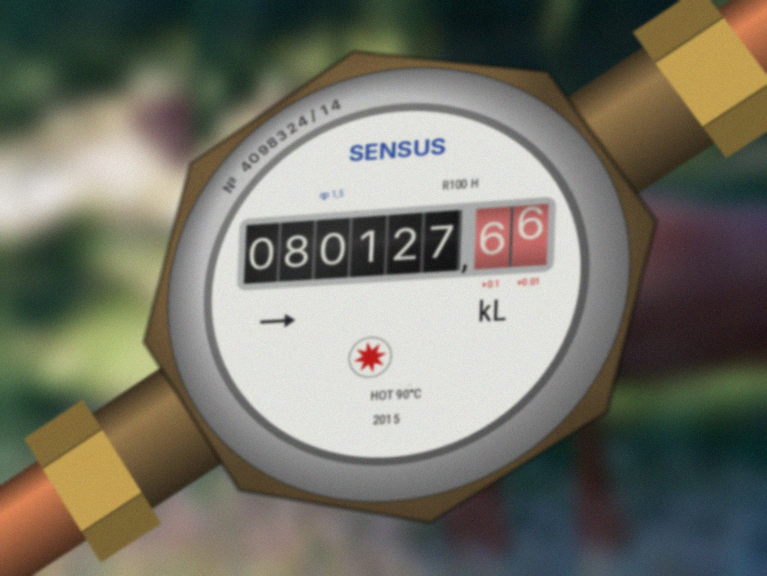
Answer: 80127.66 kL
